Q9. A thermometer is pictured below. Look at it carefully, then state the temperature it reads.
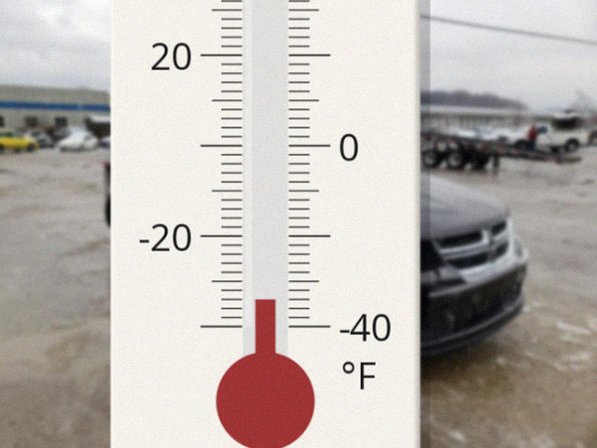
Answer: -34 °F
